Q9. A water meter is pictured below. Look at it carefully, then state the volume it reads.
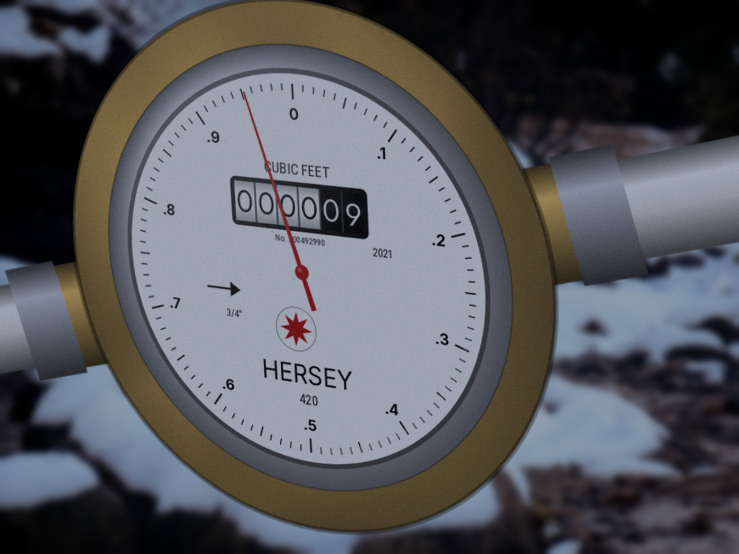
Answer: 8.95 ft³
